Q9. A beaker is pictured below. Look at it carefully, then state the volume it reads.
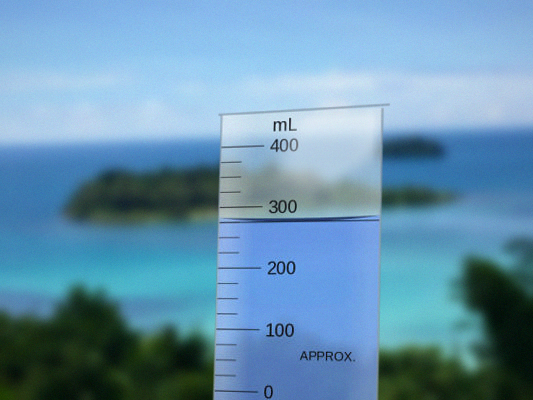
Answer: 275 mL
